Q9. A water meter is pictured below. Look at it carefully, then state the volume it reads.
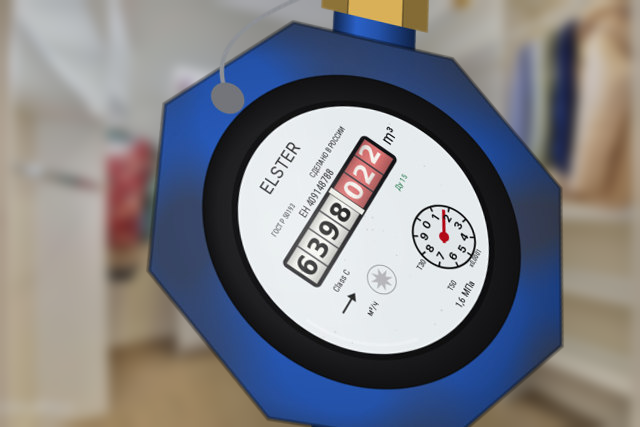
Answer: 6398.0221 m³
